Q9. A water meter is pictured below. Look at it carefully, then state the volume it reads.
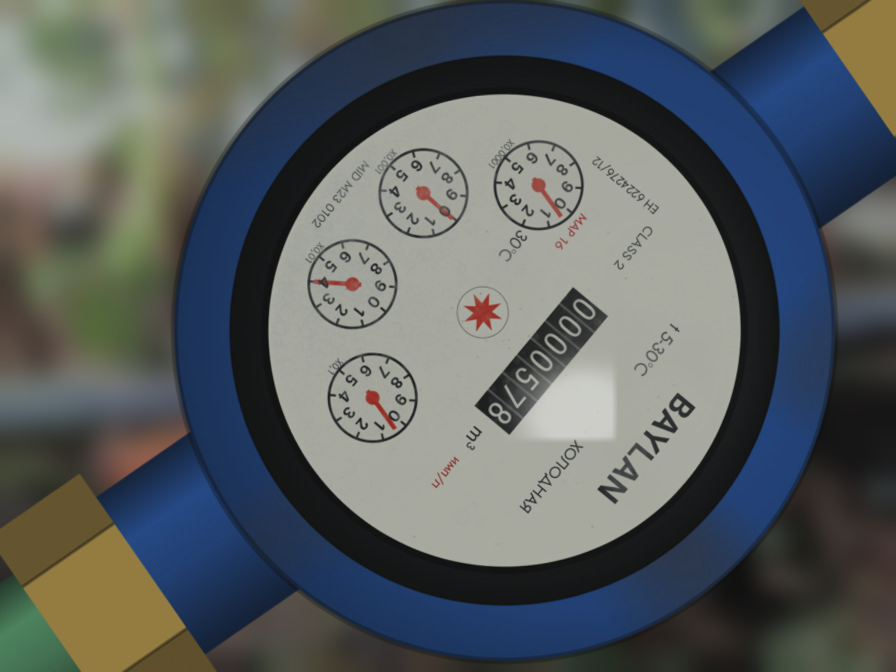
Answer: 578.0400 m³
